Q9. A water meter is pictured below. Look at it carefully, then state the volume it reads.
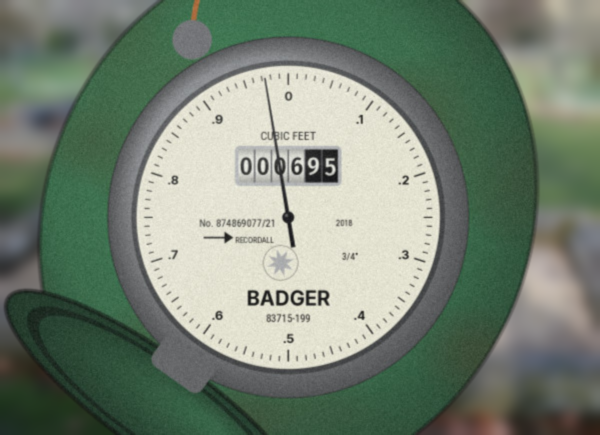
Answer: 694.97 ft³
